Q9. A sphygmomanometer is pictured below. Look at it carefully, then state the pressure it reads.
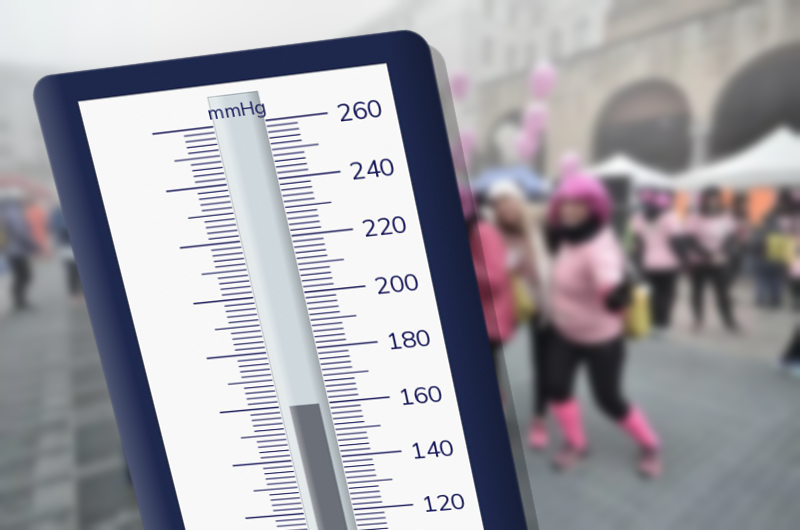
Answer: 160 mmHg
